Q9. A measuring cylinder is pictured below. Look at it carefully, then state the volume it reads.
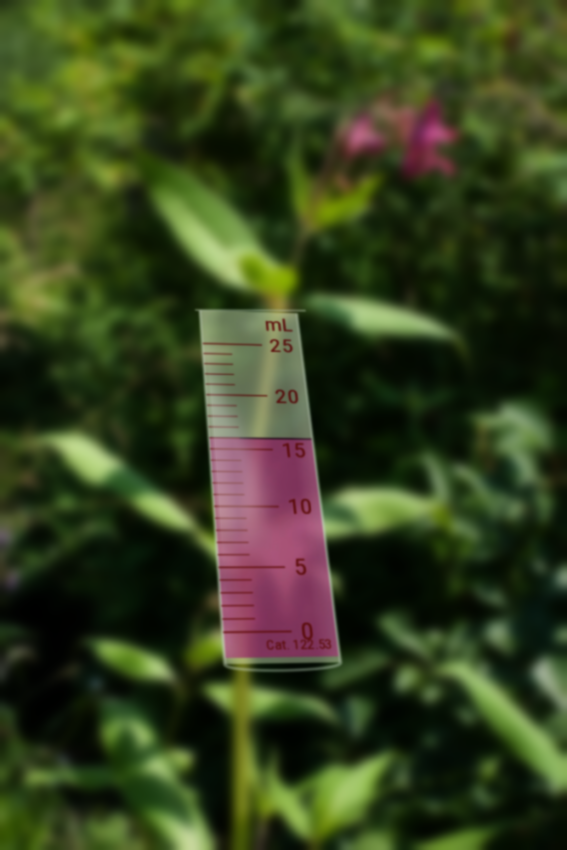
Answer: 16 mL
